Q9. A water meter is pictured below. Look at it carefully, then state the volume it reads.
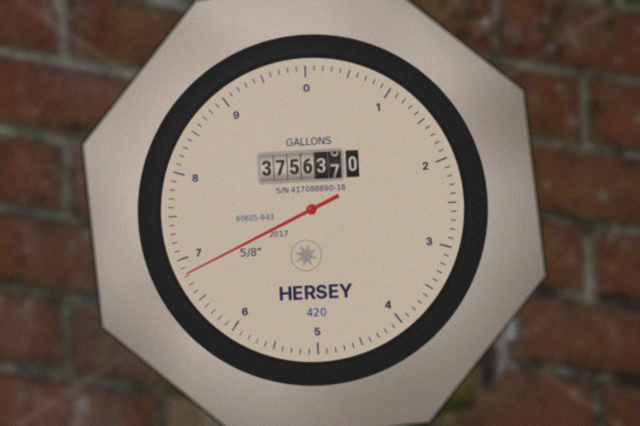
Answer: 3756366.8 gal
